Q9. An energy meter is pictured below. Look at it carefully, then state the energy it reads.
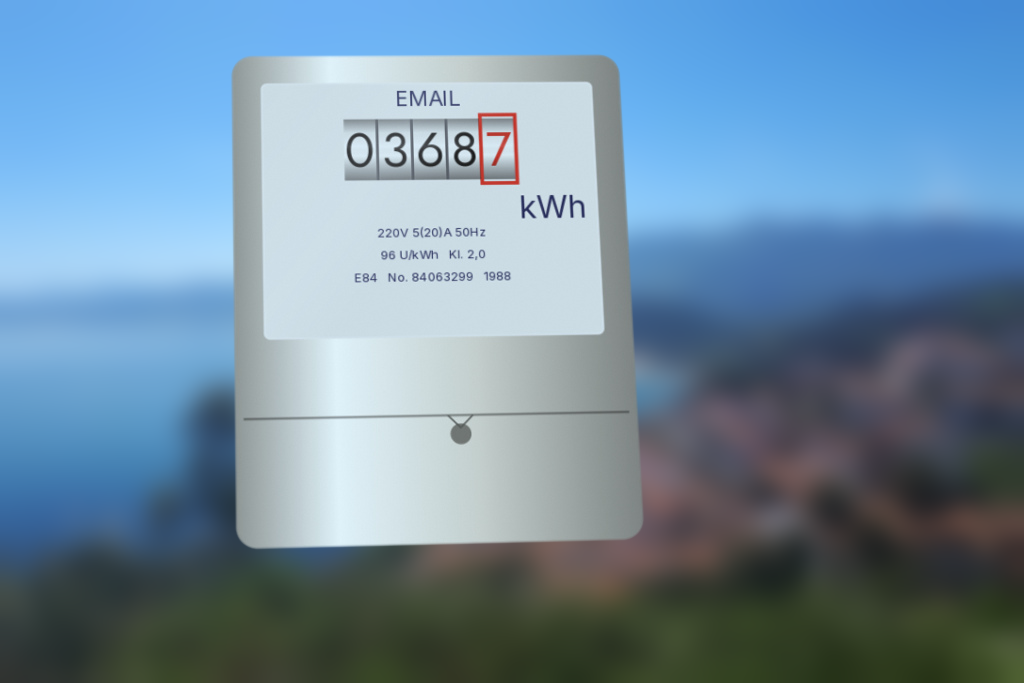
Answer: 368.7 kWh
